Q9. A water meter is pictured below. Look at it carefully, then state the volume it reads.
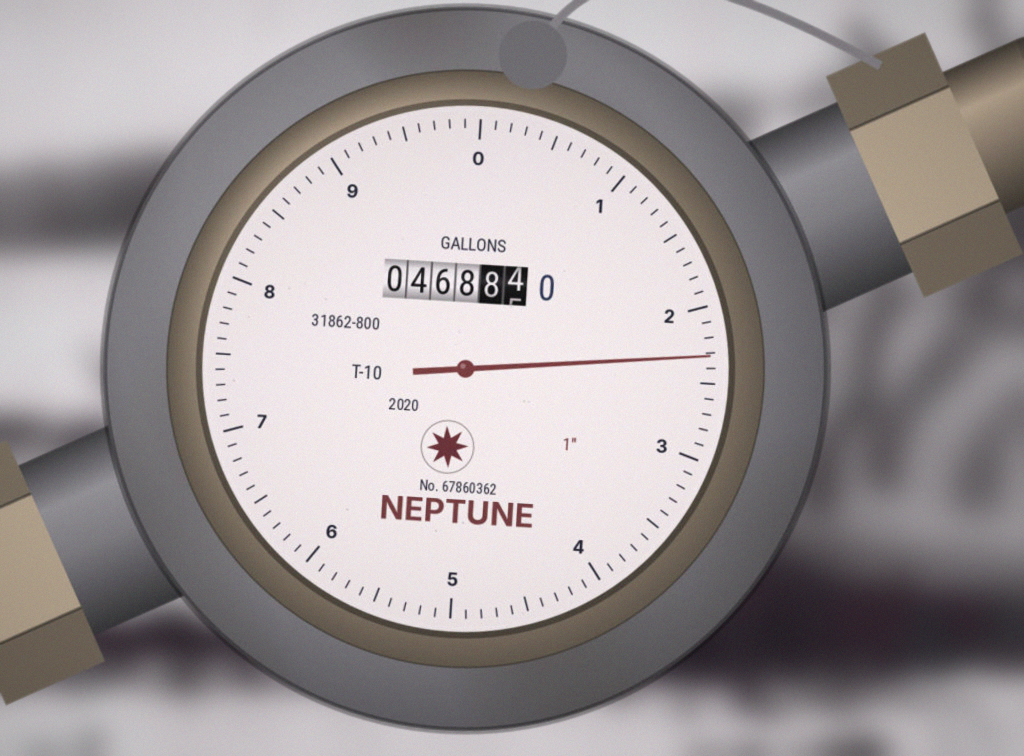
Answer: 468842.3 gal
